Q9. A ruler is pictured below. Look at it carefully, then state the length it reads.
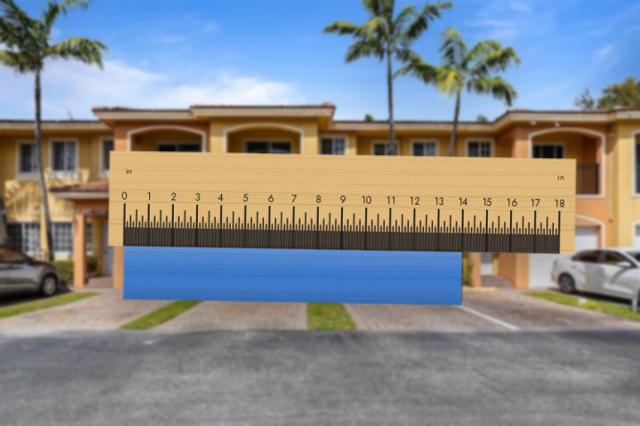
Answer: 14 in
